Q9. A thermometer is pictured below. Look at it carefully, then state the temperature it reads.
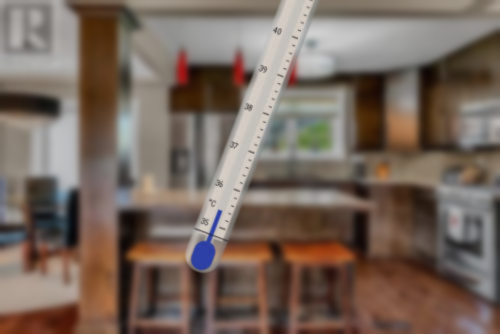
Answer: 35.4 °C
